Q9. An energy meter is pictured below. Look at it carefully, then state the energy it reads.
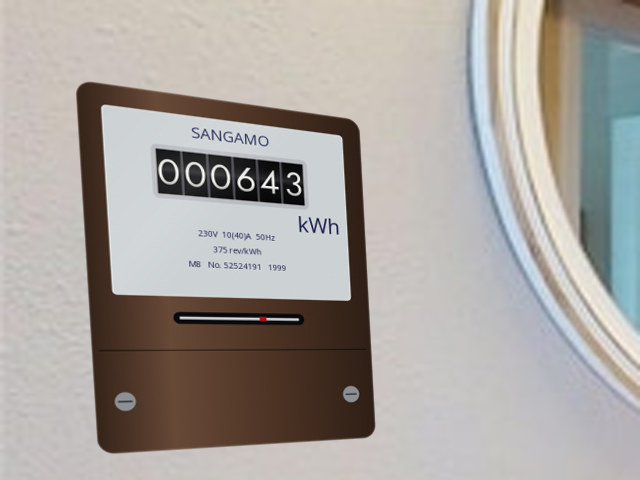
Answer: 643 kWh
